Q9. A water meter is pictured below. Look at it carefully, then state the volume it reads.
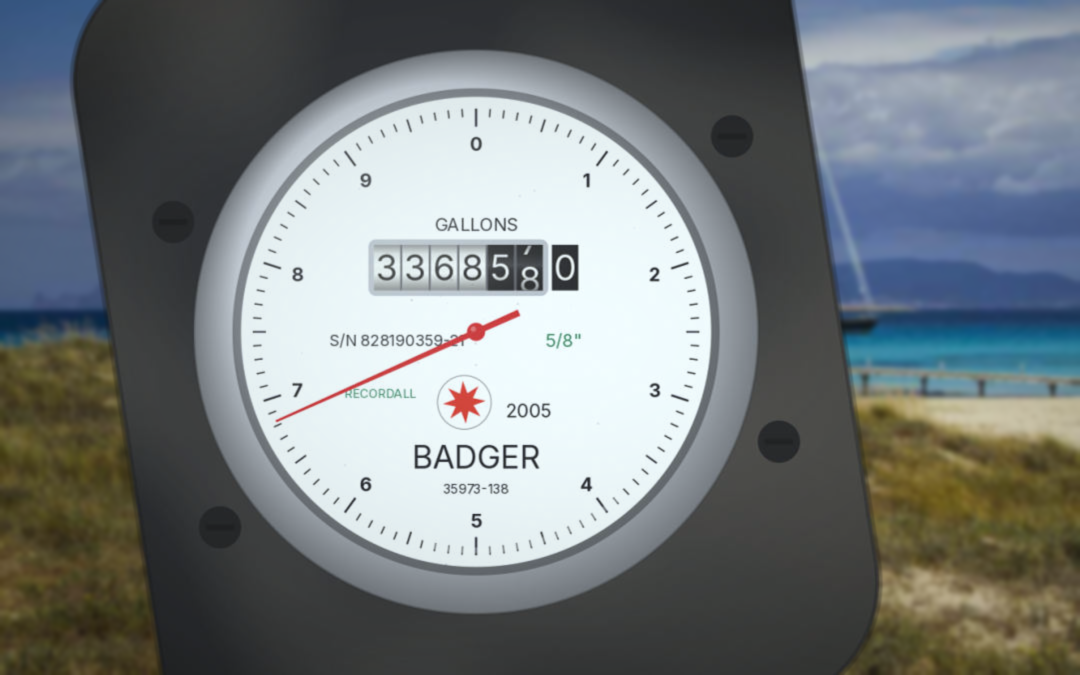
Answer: 3368576.8 gal
